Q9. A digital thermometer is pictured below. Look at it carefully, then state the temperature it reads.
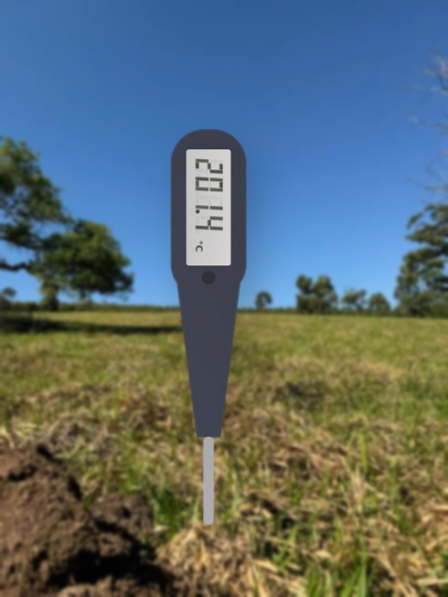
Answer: 201.4 °C
